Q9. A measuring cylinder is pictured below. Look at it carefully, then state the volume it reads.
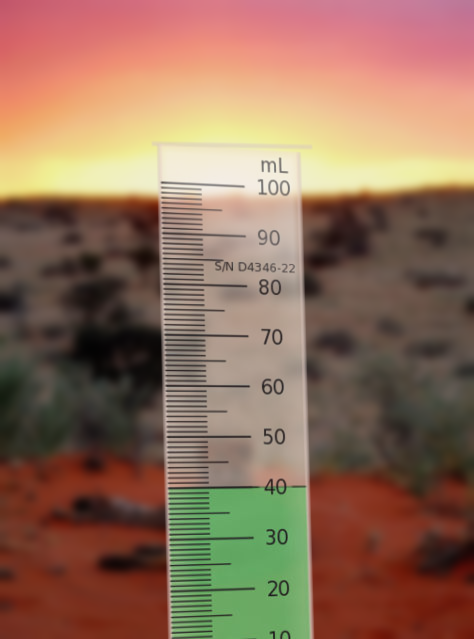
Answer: 40 mL
